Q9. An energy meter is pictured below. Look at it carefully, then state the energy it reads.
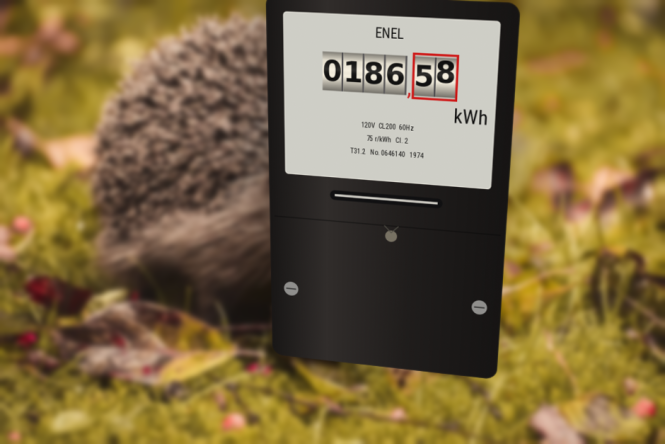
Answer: 186.58 kWh
